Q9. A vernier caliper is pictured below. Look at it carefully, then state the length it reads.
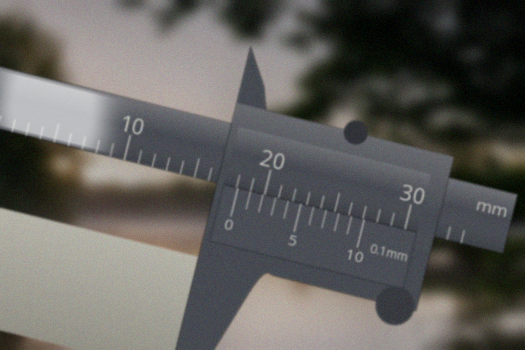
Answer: 18.1 mm
